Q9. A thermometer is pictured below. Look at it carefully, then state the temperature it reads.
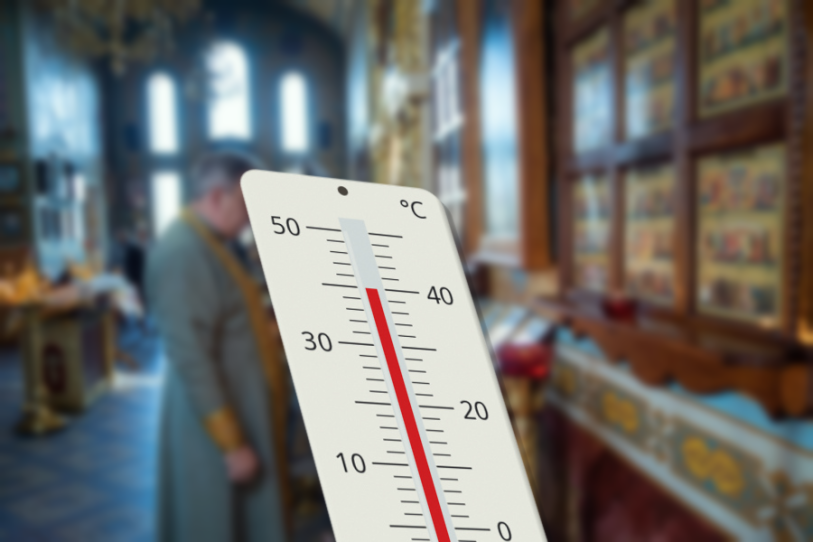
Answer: 40 °C
